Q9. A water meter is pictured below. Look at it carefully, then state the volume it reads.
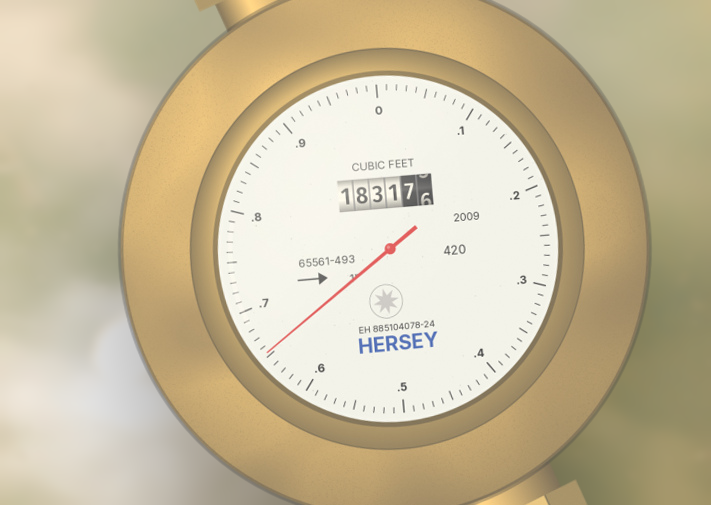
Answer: 183175.65 ft³
